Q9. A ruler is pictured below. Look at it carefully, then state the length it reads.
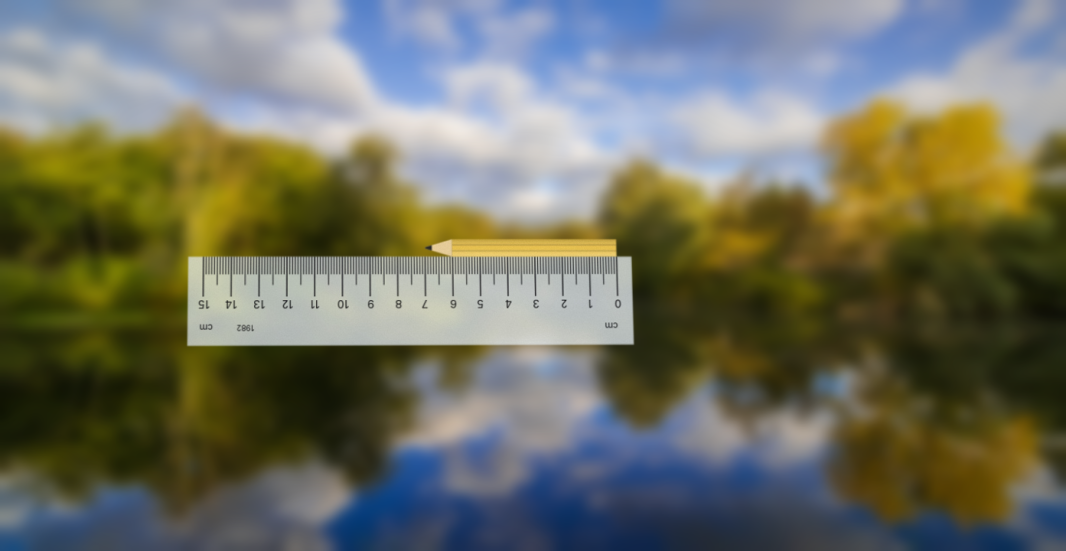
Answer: 7 cm
